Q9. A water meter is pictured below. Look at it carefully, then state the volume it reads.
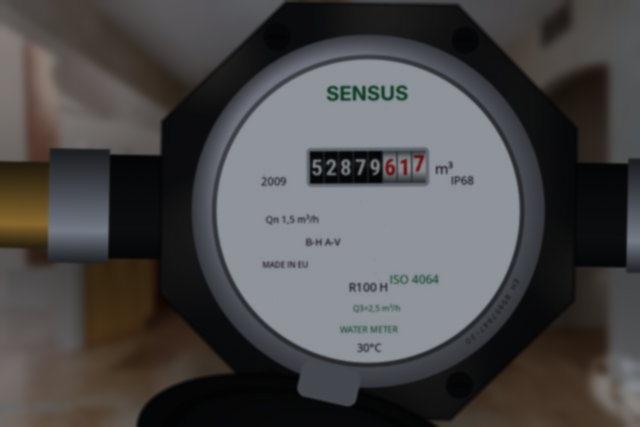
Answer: 52879.617 m³
